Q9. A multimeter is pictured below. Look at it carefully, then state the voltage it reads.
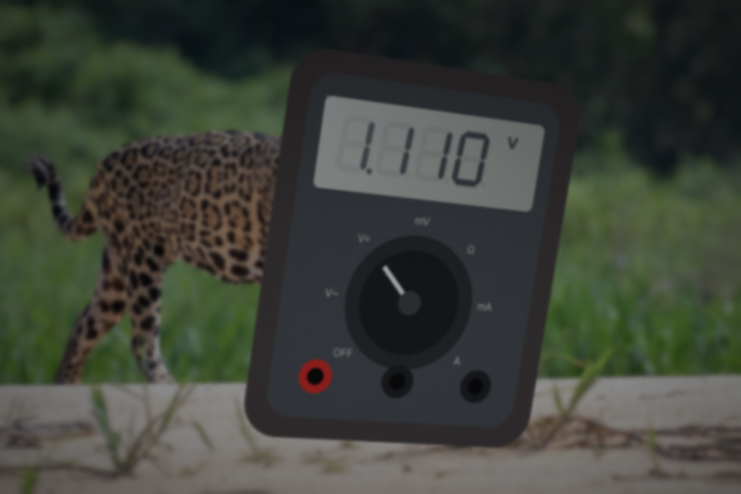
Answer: 1.110 V
